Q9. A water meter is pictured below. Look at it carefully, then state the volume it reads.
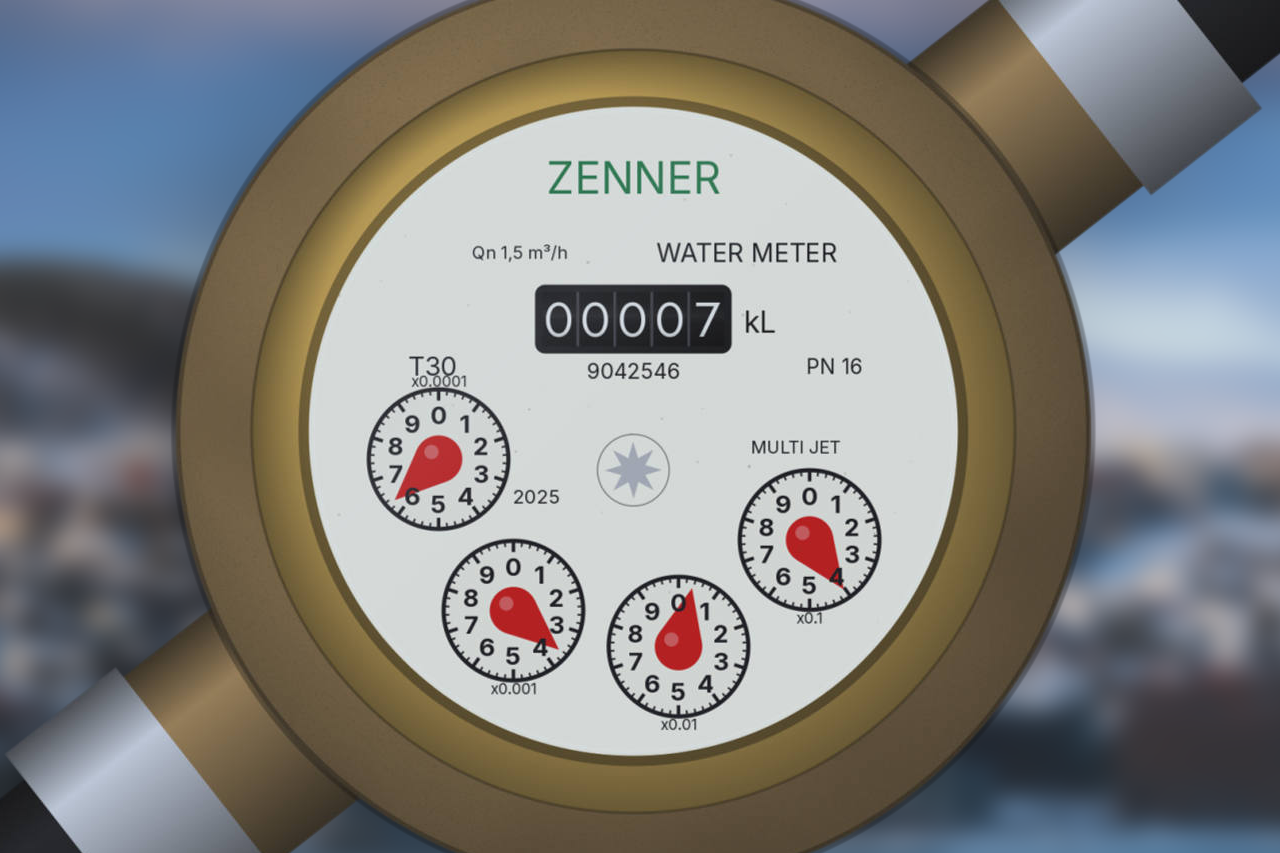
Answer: 7.4036 kL
